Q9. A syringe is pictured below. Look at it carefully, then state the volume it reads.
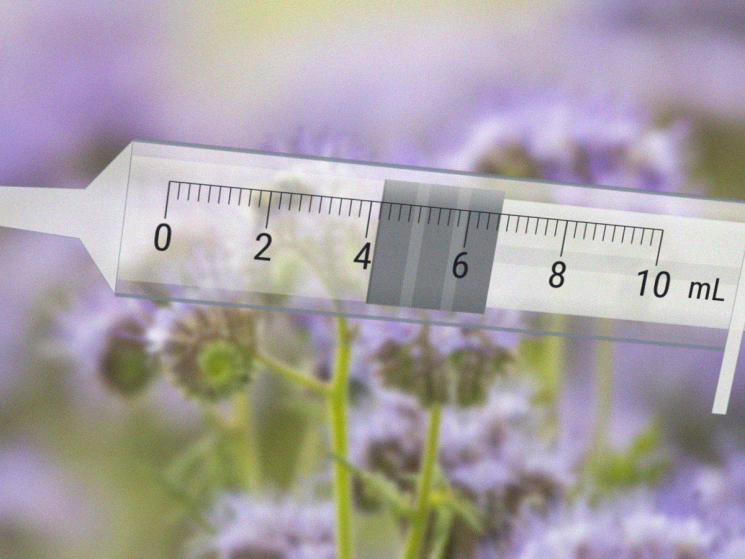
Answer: 4.2 mL
